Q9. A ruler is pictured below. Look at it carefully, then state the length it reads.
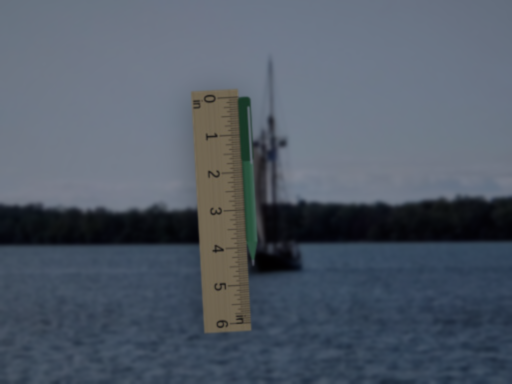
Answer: 4.5 in
